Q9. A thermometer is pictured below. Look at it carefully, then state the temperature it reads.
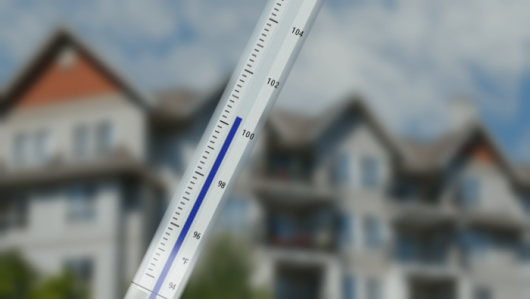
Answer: 100.4 °F
